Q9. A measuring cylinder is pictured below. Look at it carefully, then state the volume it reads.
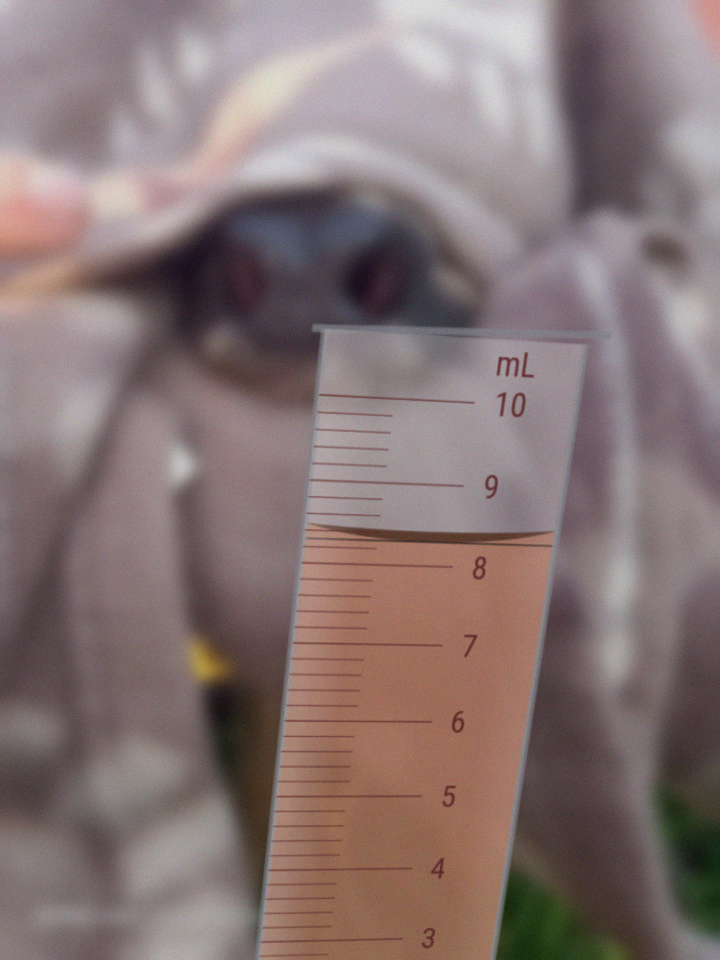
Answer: 8.3 mL
